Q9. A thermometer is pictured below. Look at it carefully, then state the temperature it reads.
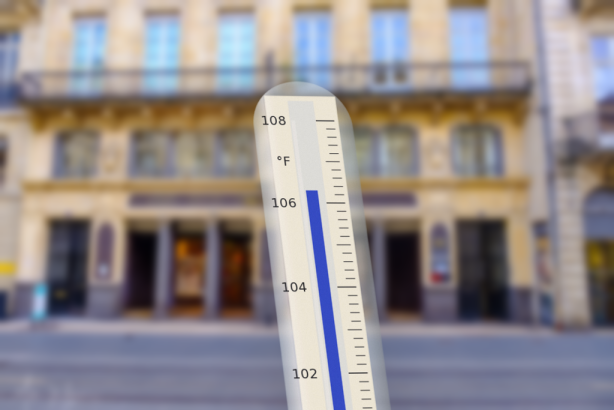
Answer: 106.3 °F
